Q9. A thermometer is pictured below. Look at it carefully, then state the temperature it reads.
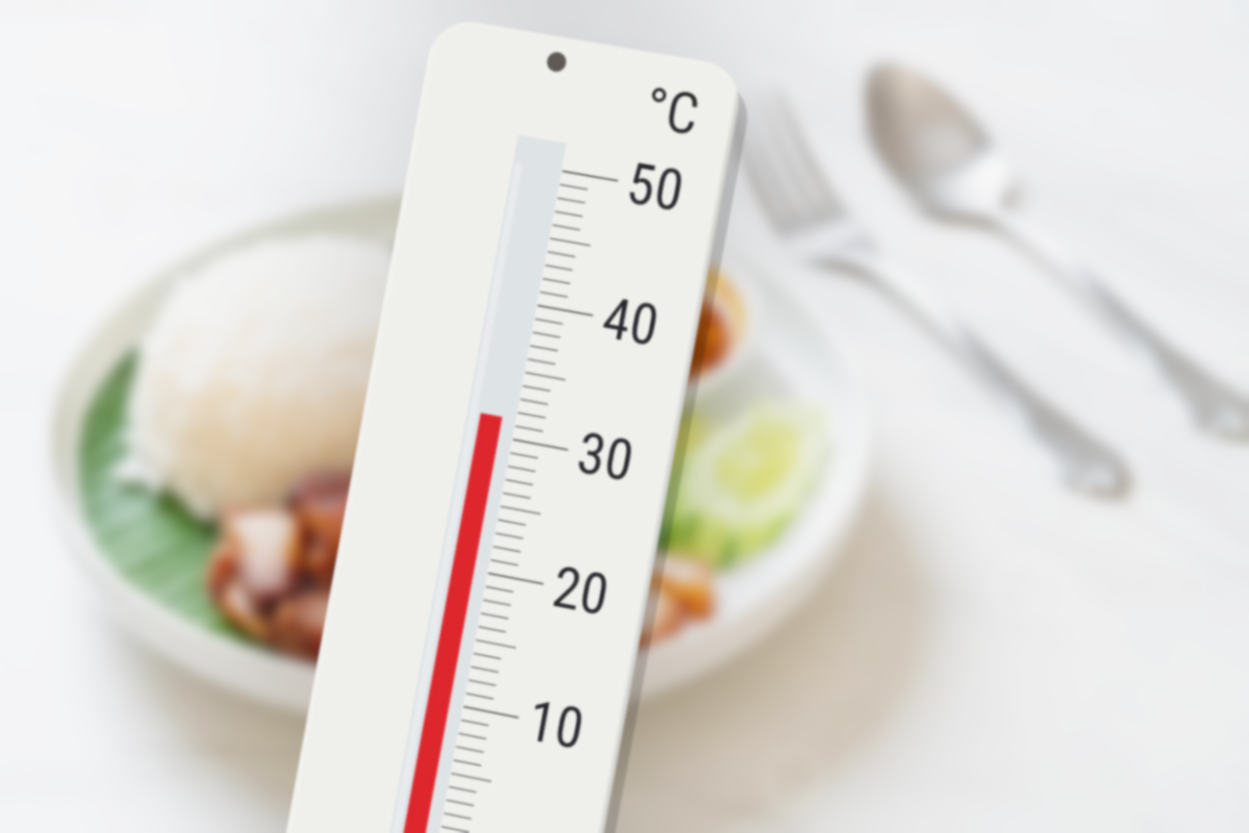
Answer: 31.5 °C
